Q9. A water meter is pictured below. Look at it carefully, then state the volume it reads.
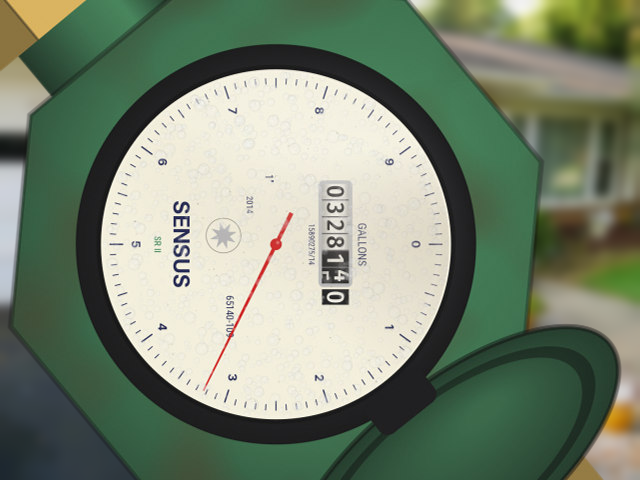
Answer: 328143.2 gal
